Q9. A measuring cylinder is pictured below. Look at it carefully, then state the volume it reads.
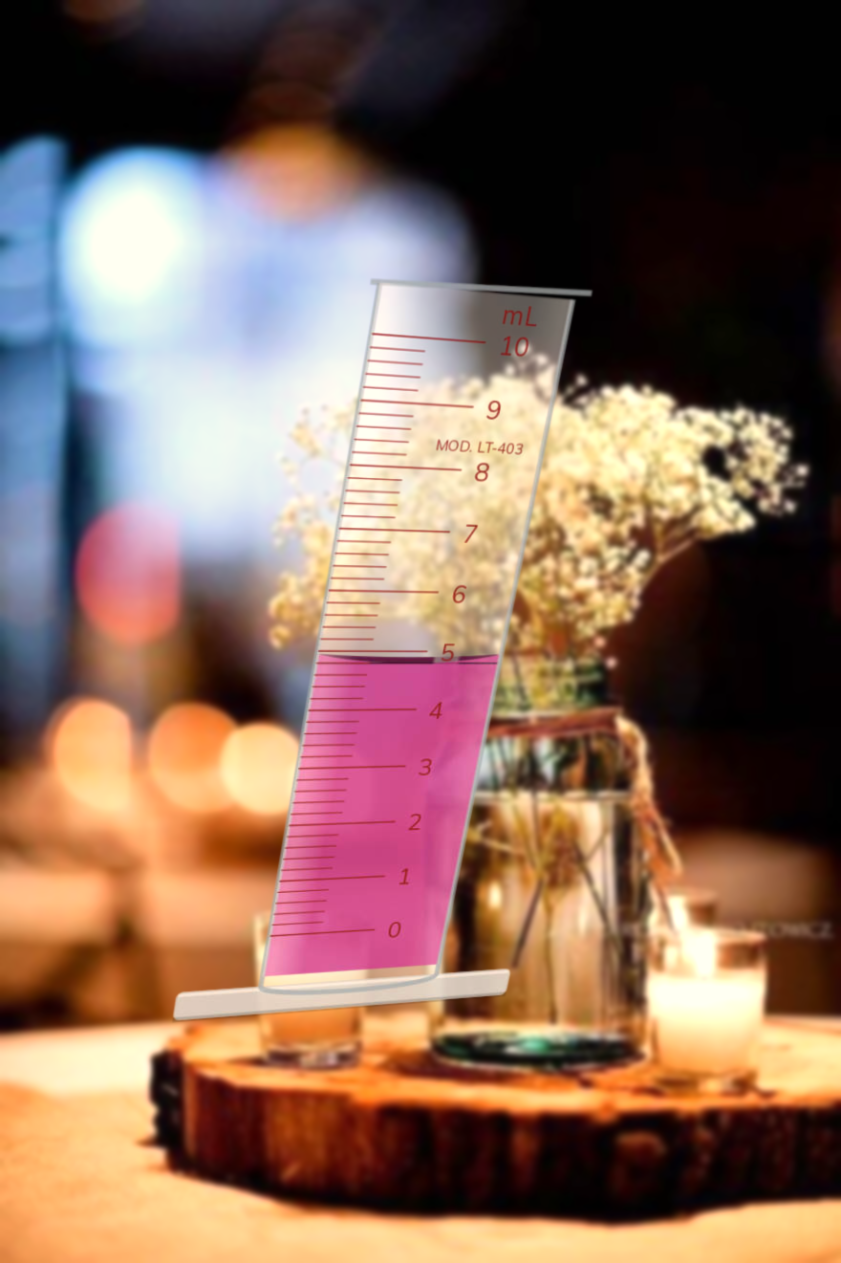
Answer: 4.8 mL
